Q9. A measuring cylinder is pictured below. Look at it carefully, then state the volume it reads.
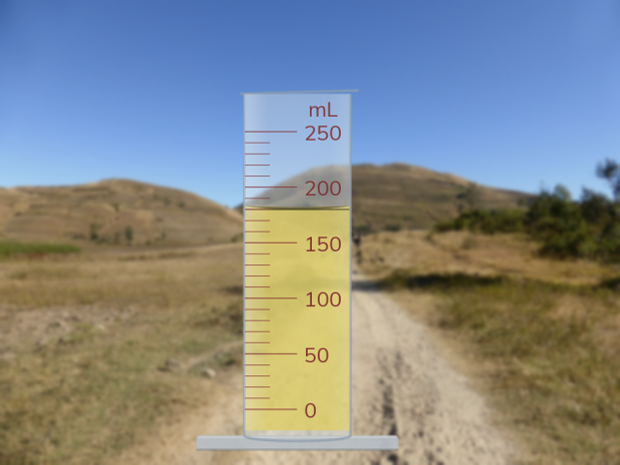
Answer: 180 mL
